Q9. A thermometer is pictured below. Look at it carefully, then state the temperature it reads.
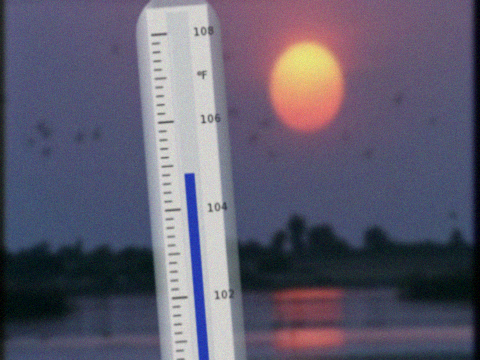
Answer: 104.8 °F
